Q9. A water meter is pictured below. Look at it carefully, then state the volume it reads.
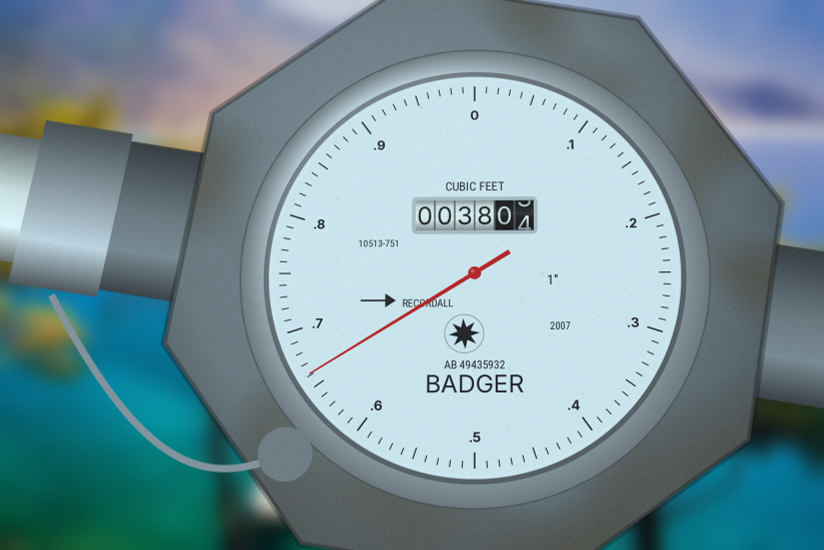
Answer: 3803.66 ft³
